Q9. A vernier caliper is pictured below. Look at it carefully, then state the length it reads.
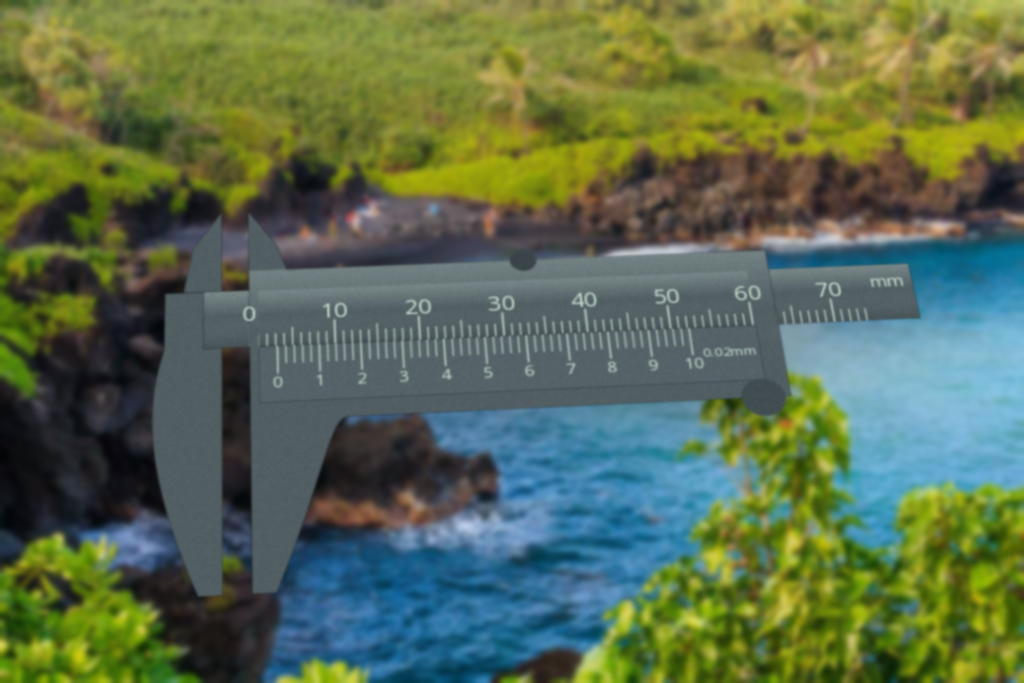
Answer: 3.2 mm
